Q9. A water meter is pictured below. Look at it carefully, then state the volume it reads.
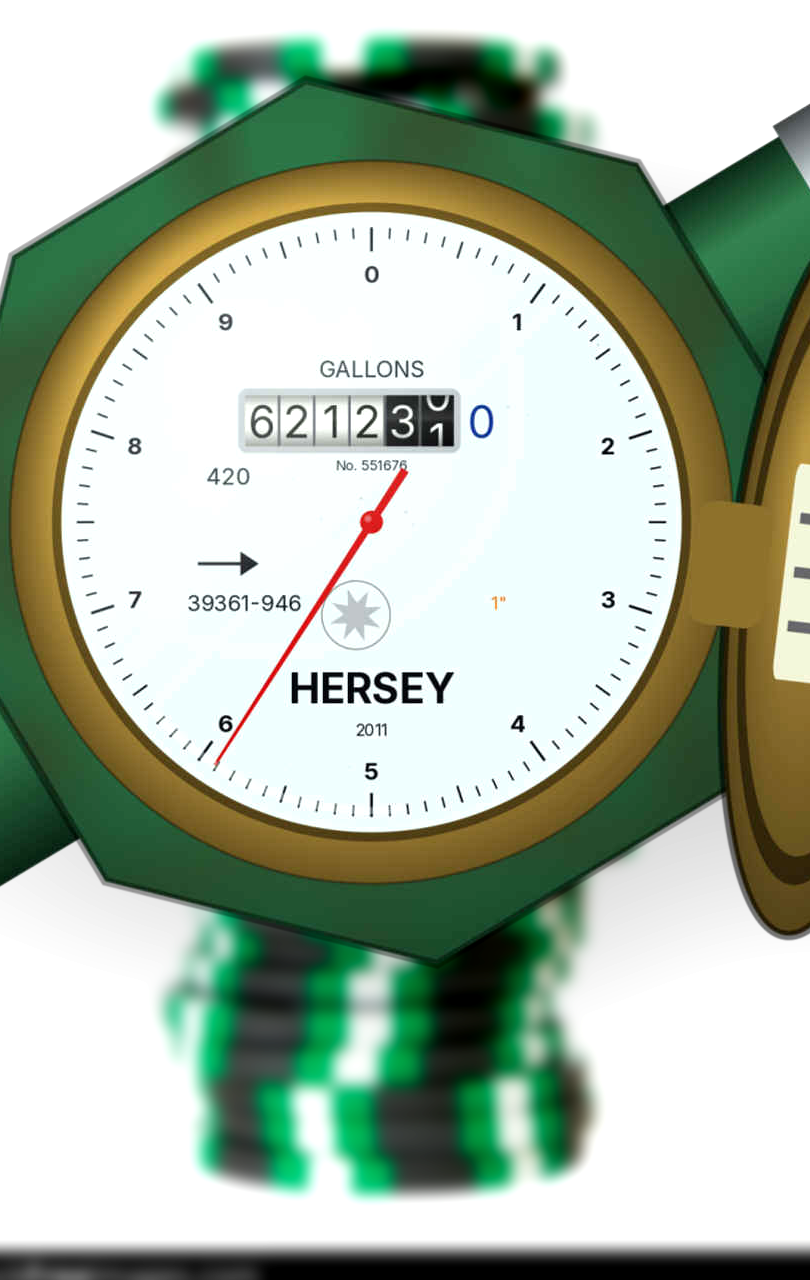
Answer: 6212305.9 gal
